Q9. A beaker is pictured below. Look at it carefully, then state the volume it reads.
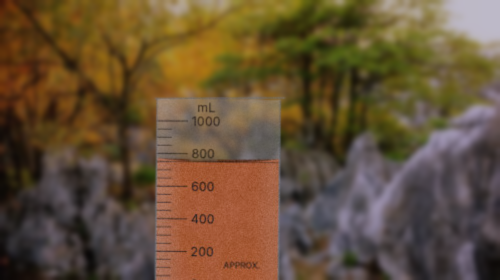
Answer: 750 mL
